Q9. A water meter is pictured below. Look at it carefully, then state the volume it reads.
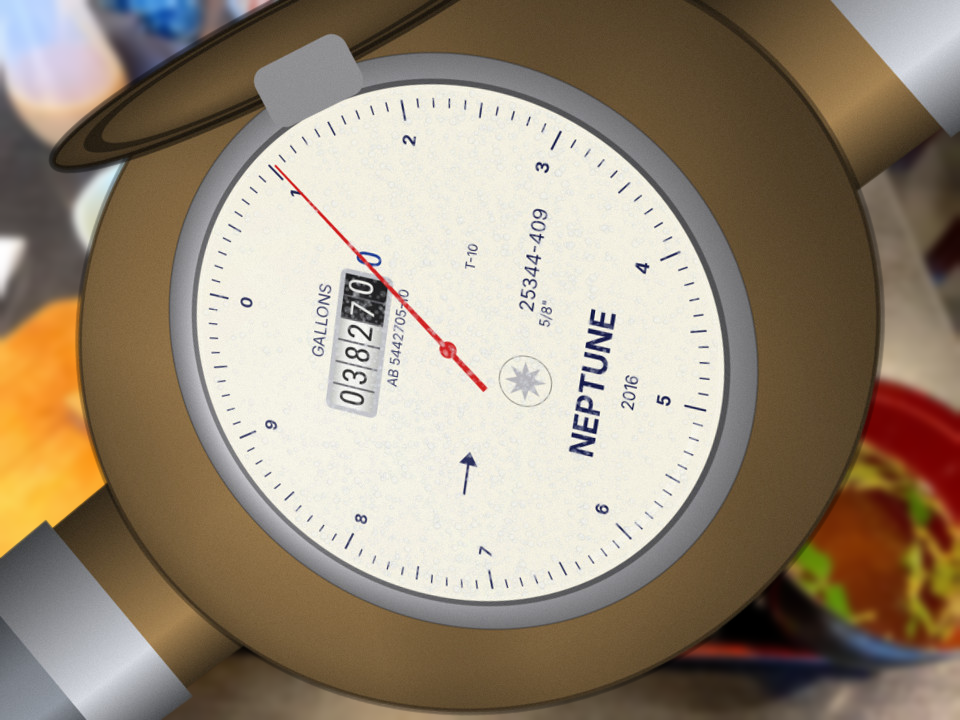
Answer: 382701.0 gal
